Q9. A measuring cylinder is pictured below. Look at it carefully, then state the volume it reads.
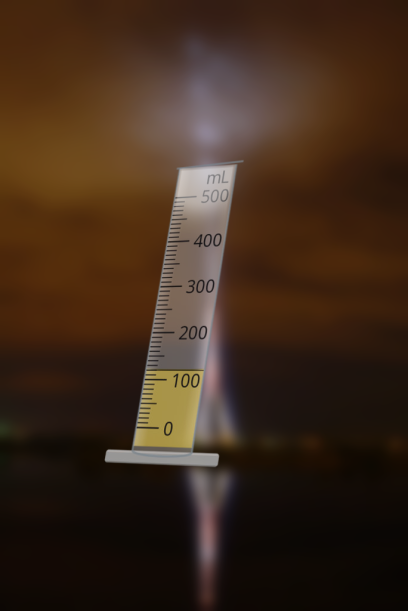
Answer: 120 mL
